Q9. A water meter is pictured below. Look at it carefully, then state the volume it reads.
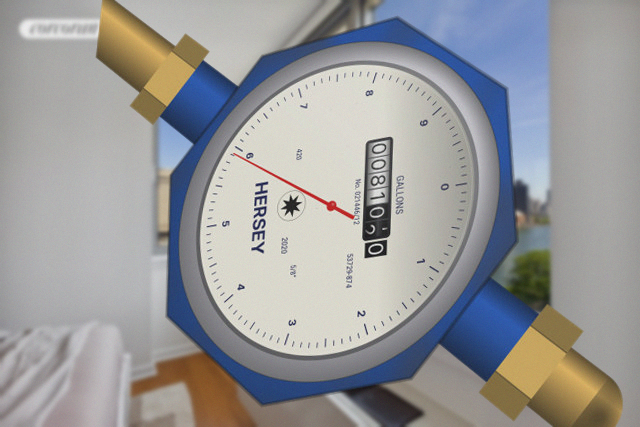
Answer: 81015.9 gal
